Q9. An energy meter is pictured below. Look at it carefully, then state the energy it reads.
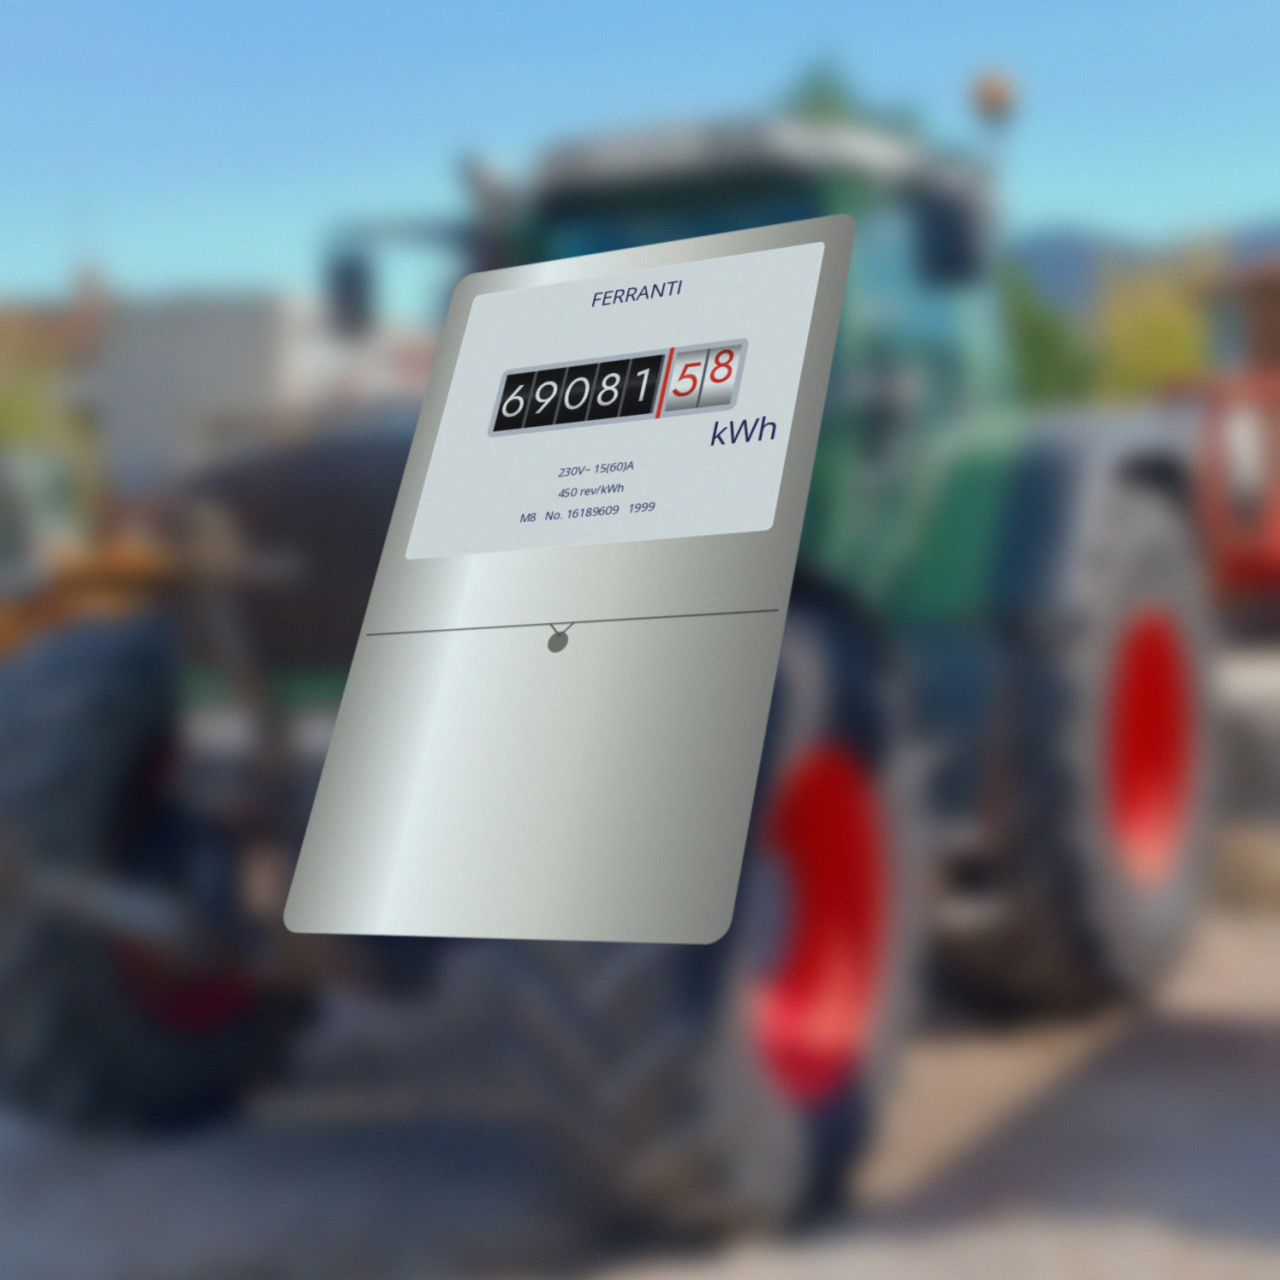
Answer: 69081.58 kWh
